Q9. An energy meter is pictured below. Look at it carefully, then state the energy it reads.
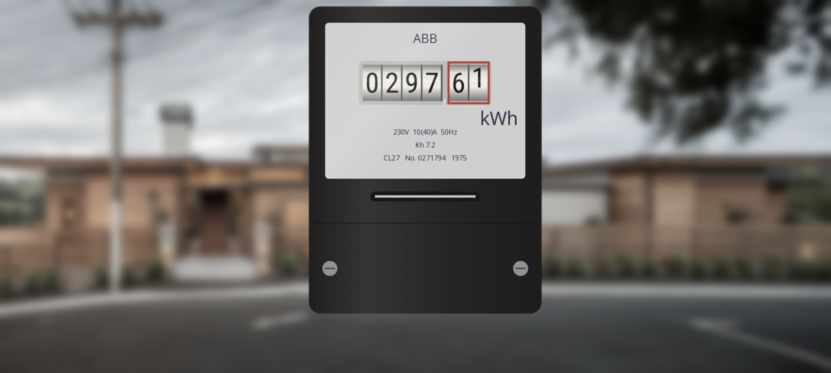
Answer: 297.61 kWh
